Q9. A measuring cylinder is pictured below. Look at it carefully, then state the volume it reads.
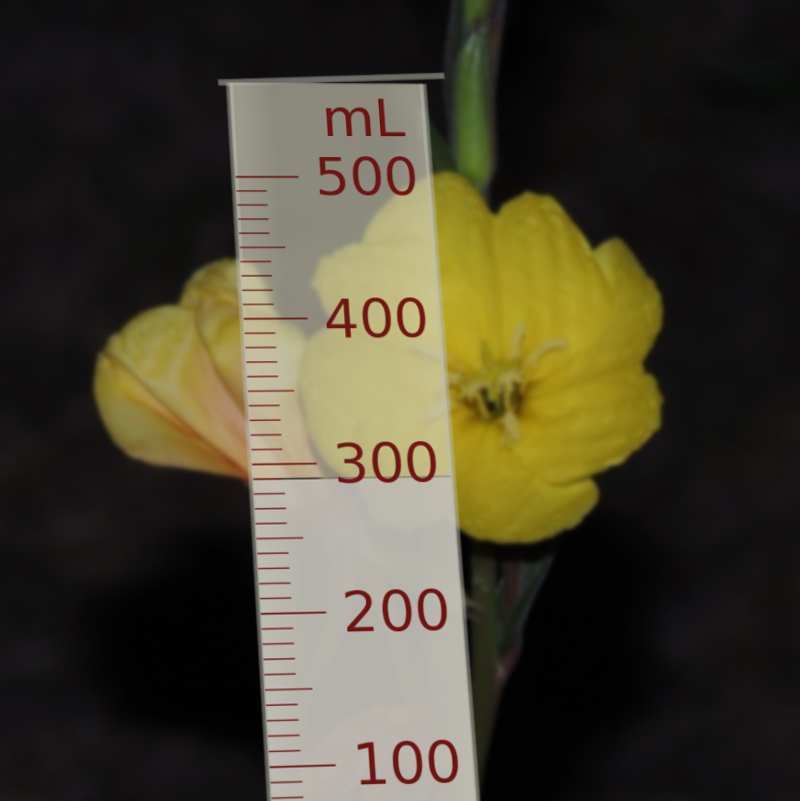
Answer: 290 mL
